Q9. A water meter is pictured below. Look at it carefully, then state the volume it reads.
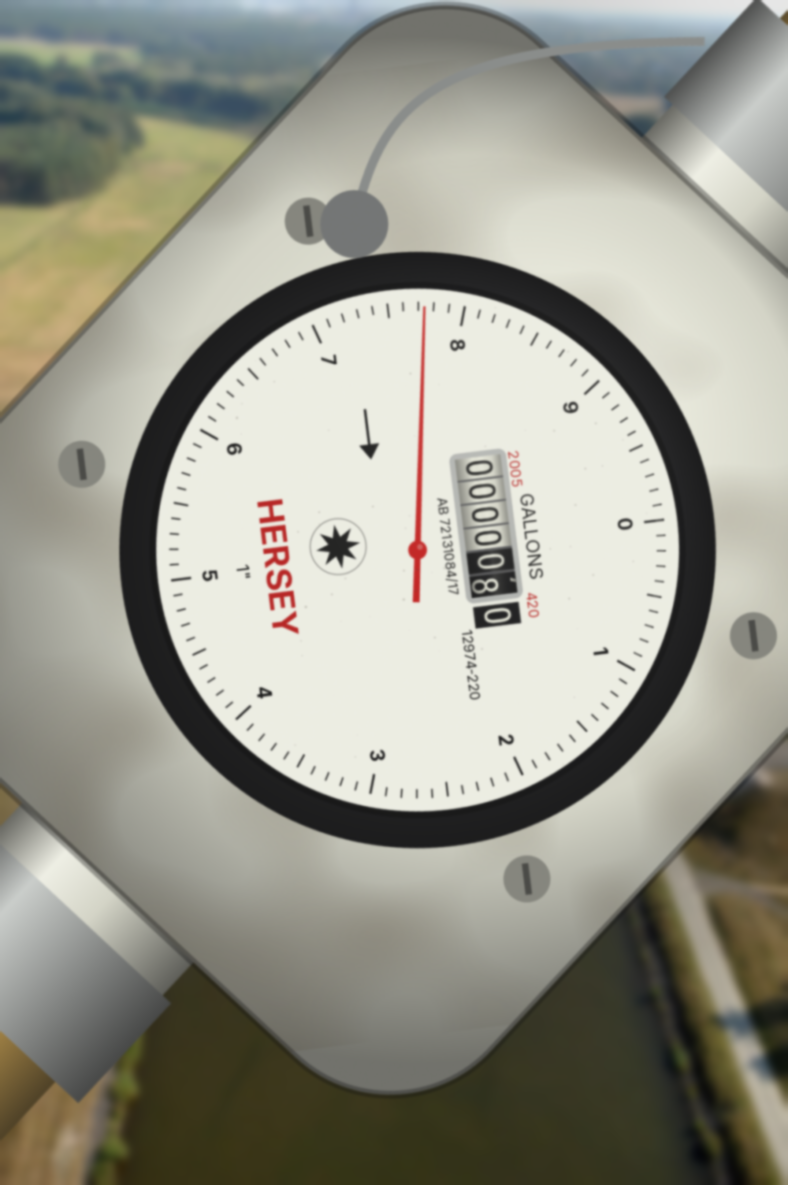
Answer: 77.7 gal
